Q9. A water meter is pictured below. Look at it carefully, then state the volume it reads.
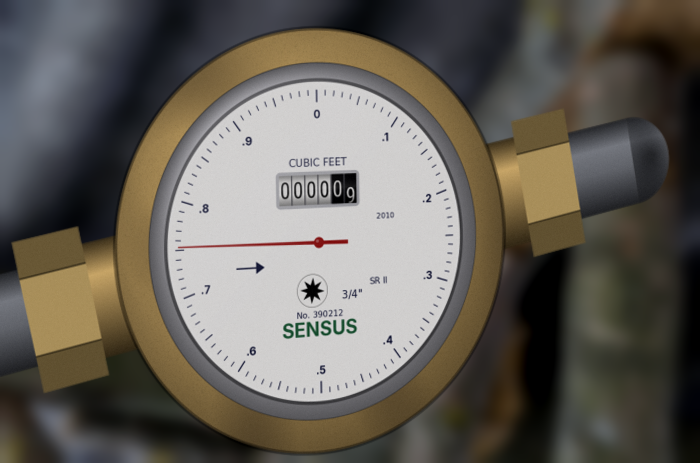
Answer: 8.75 ft³
